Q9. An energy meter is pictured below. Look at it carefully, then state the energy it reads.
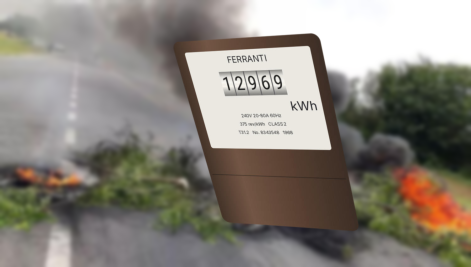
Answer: 12969 kWh
